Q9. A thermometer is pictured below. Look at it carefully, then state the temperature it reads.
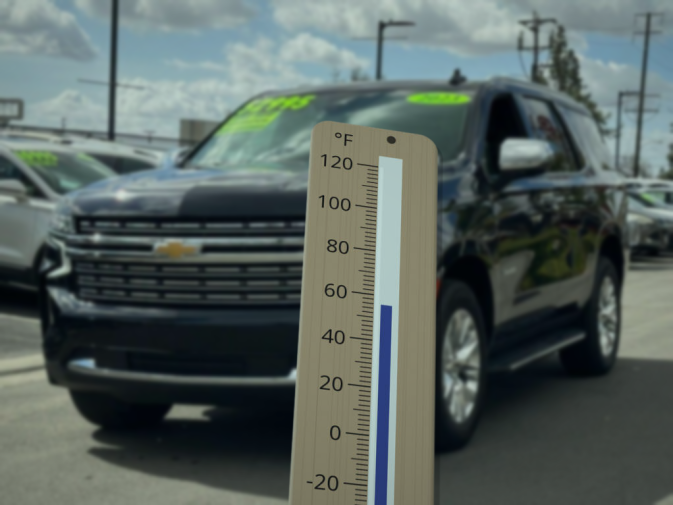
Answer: 56 °F
